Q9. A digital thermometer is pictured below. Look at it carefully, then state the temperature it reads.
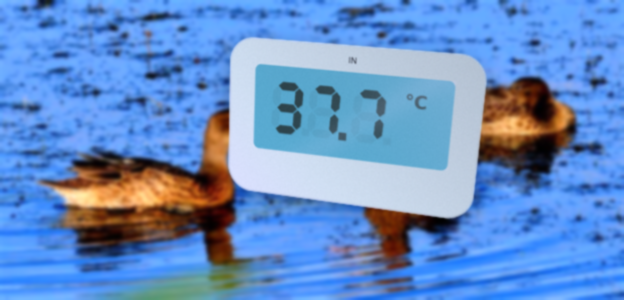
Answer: 37.7 °C
